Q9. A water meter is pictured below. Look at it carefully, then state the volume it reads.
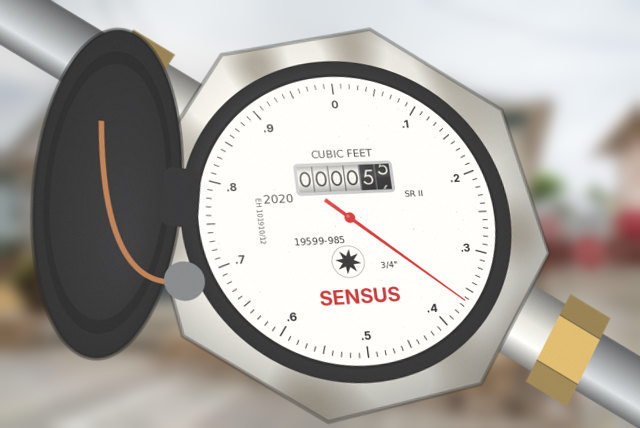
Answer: 55.36 ft³
